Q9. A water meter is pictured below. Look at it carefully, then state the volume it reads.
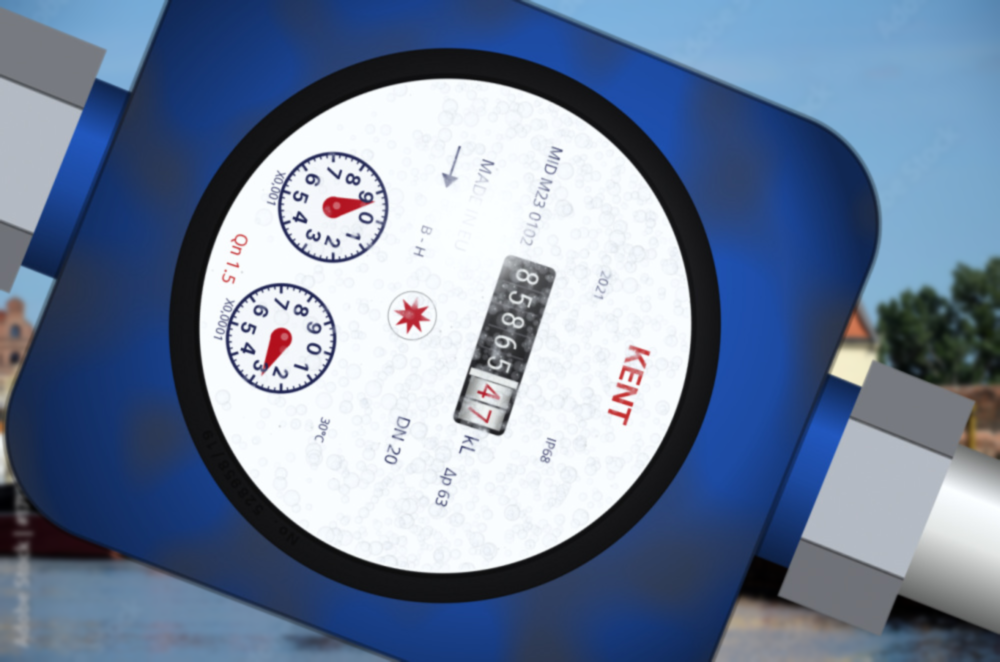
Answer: 85865.4692 kL
